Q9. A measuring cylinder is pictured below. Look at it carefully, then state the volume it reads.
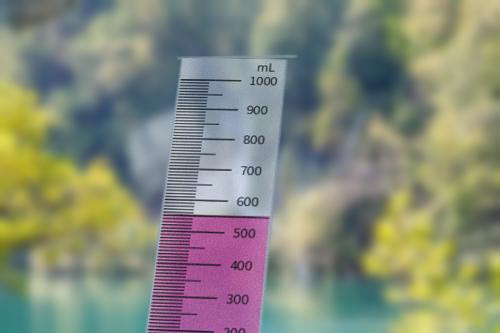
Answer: 550 mL
